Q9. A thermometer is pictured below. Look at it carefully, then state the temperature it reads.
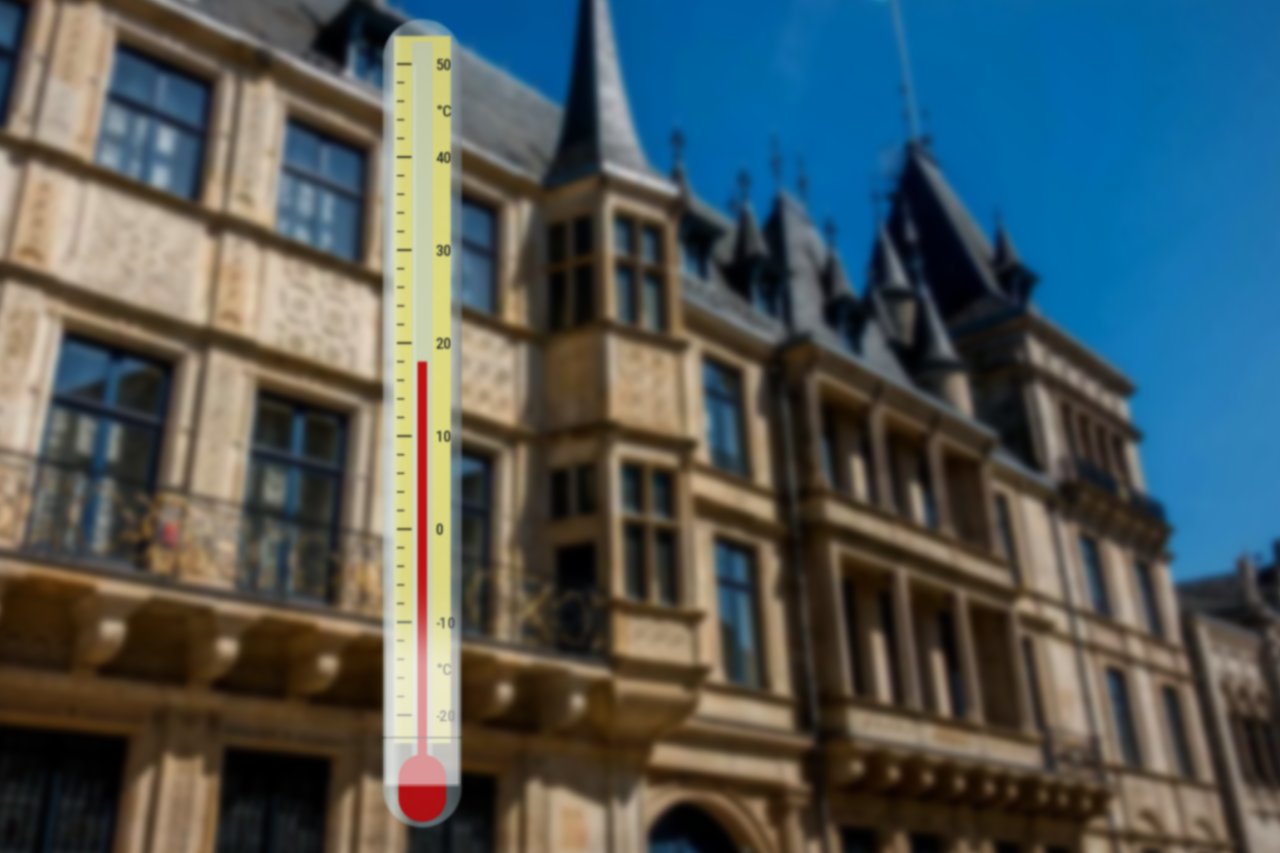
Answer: 18 °C
